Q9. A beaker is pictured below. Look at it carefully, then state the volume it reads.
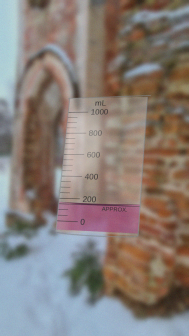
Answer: 150 mL
